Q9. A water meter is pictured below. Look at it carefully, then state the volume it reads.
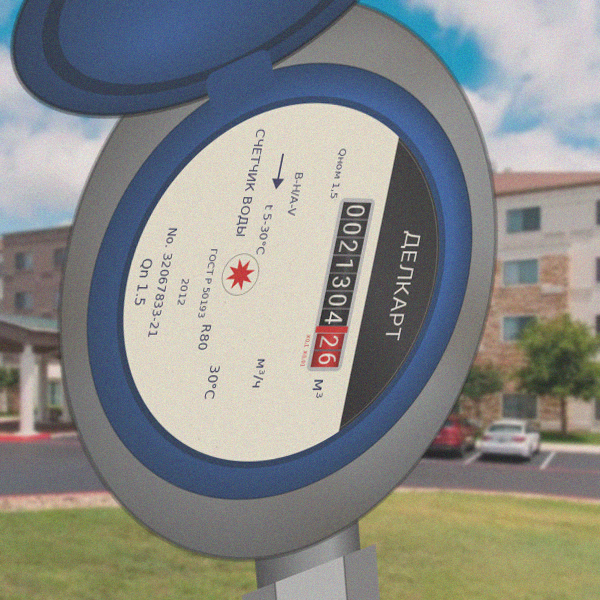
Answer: 21304.26 m³
